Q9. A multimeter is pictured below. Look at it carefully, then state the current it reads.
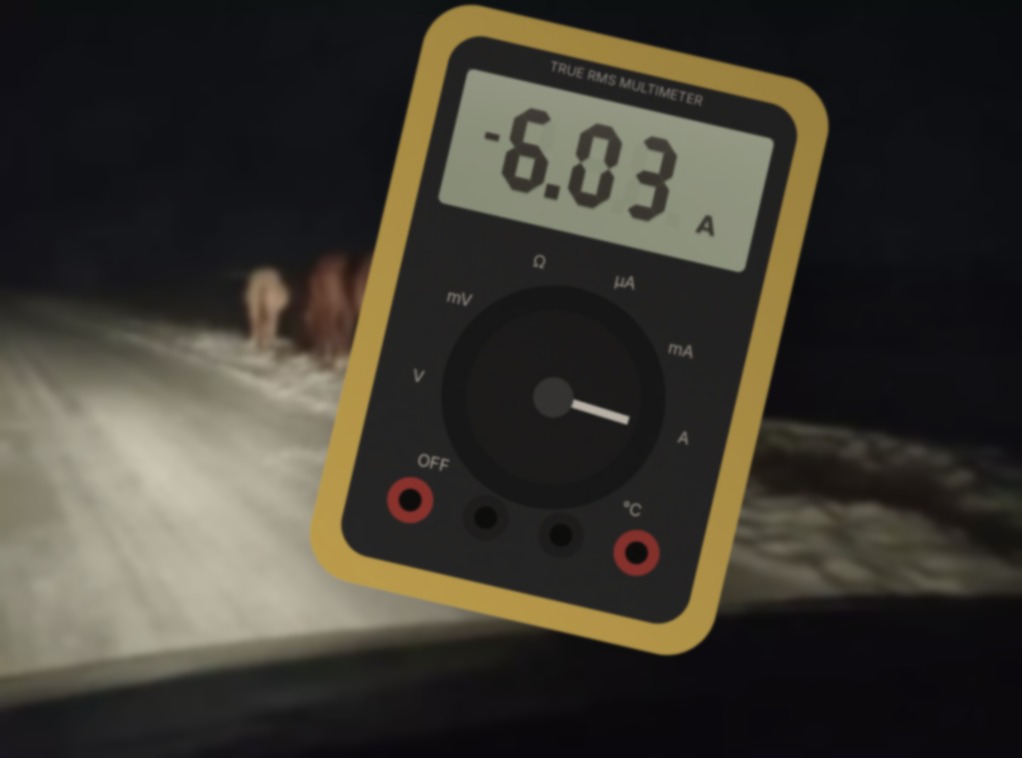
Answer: -6.03 A
